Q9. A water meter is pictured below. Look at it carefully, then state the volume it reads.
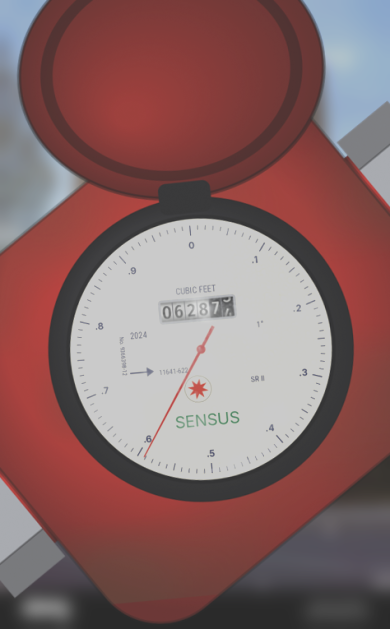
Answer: 62873.59 ft³
